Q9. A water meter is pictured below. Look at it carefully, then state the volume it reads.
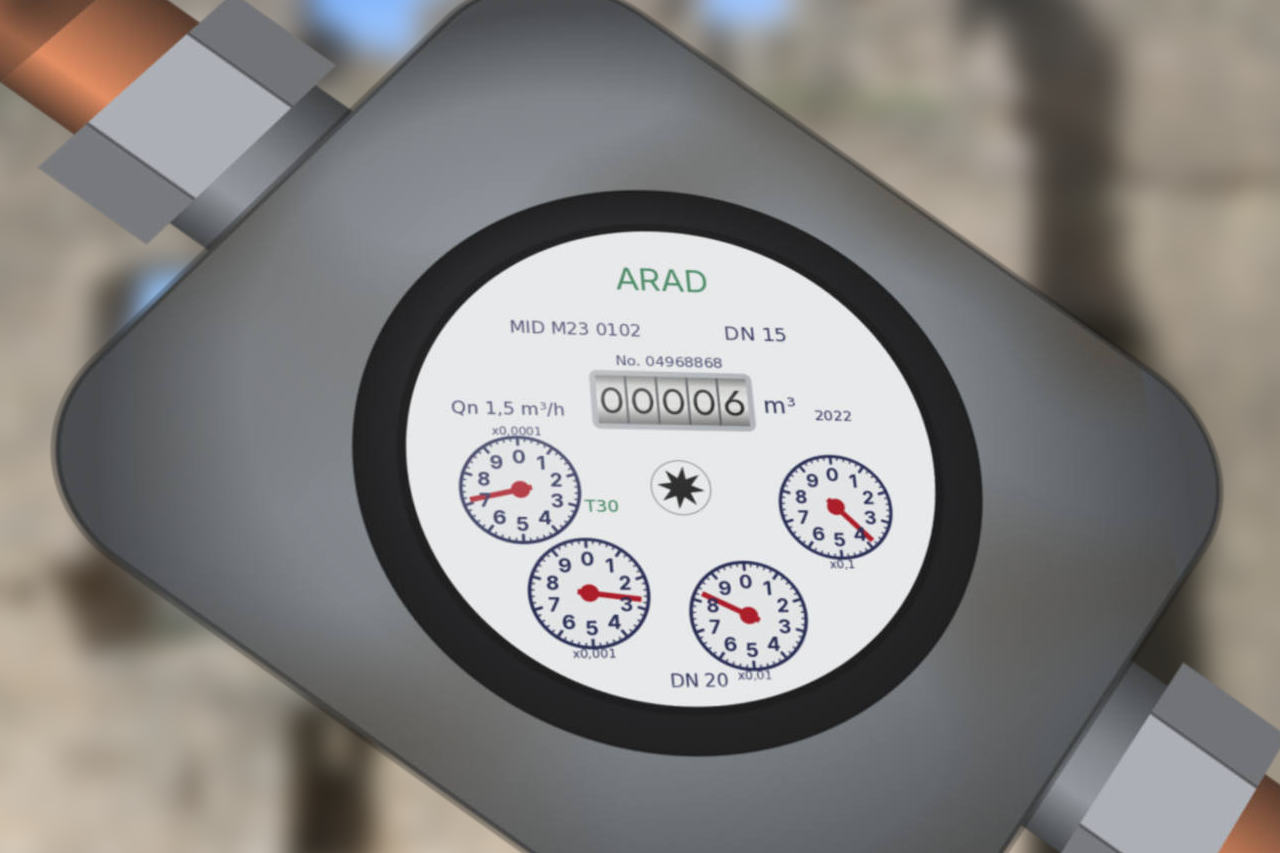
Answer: 6.3827 m³
